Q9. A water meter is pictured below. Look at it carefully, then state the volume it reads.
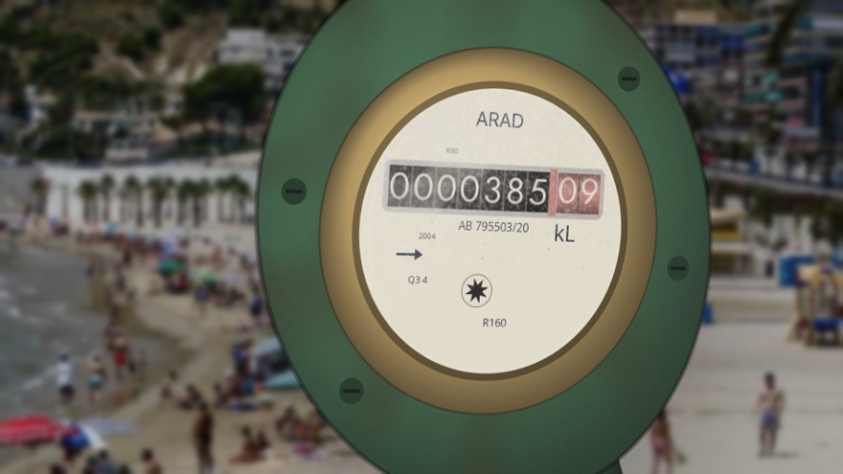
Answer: 385.09 kL
